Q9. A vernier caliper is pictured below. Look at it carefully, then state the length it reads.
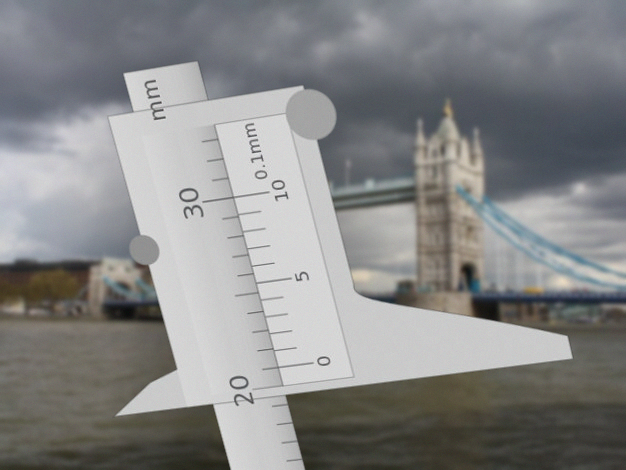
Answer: 21.0 mm
